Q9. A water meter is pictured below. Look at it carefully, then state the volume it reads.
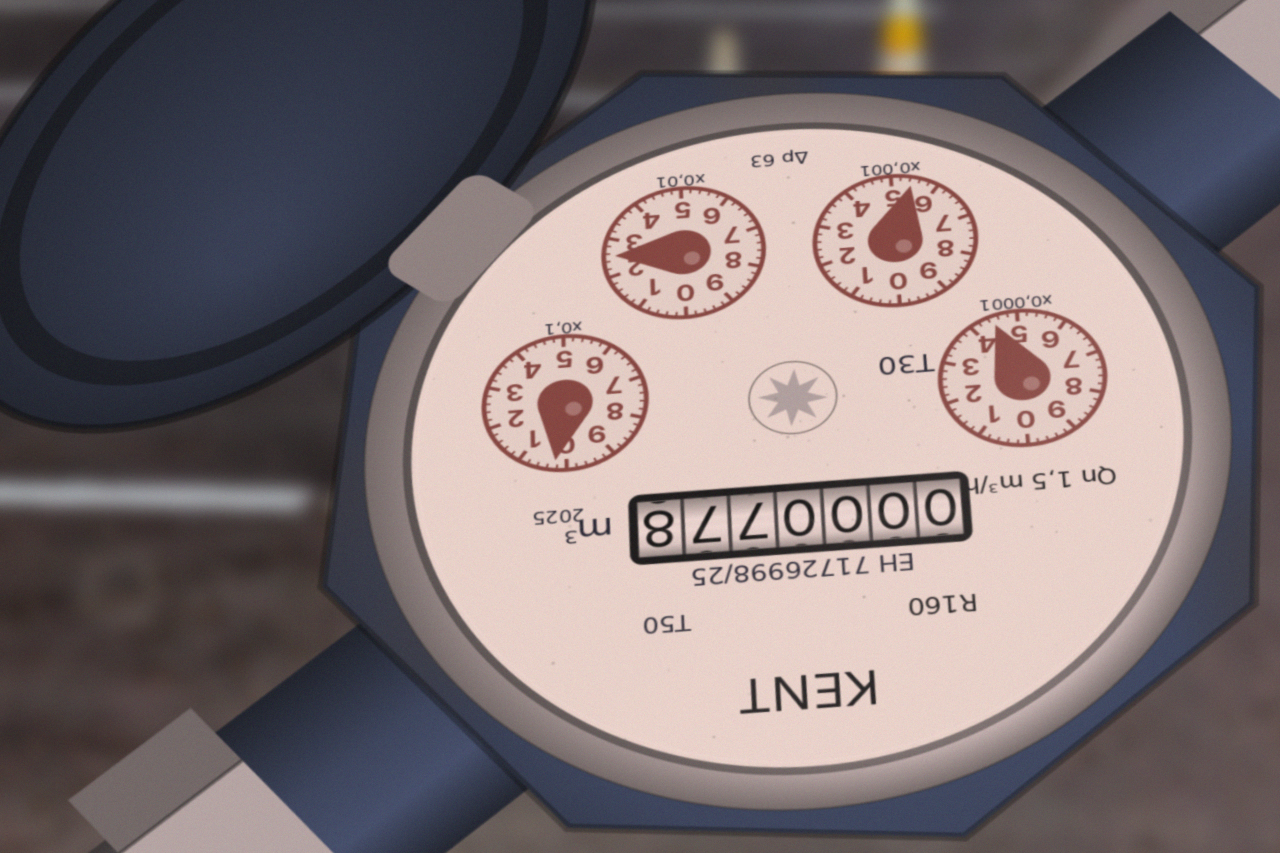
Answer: 778.0254 m³
